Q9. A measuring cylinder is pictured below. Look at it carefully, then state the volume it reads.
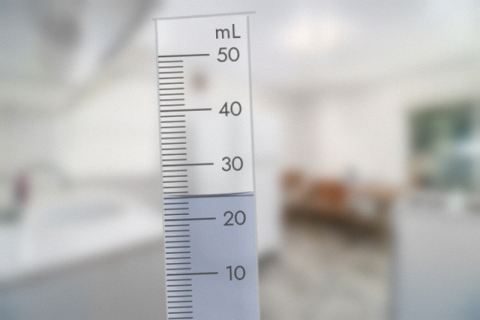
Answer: 24 mL
